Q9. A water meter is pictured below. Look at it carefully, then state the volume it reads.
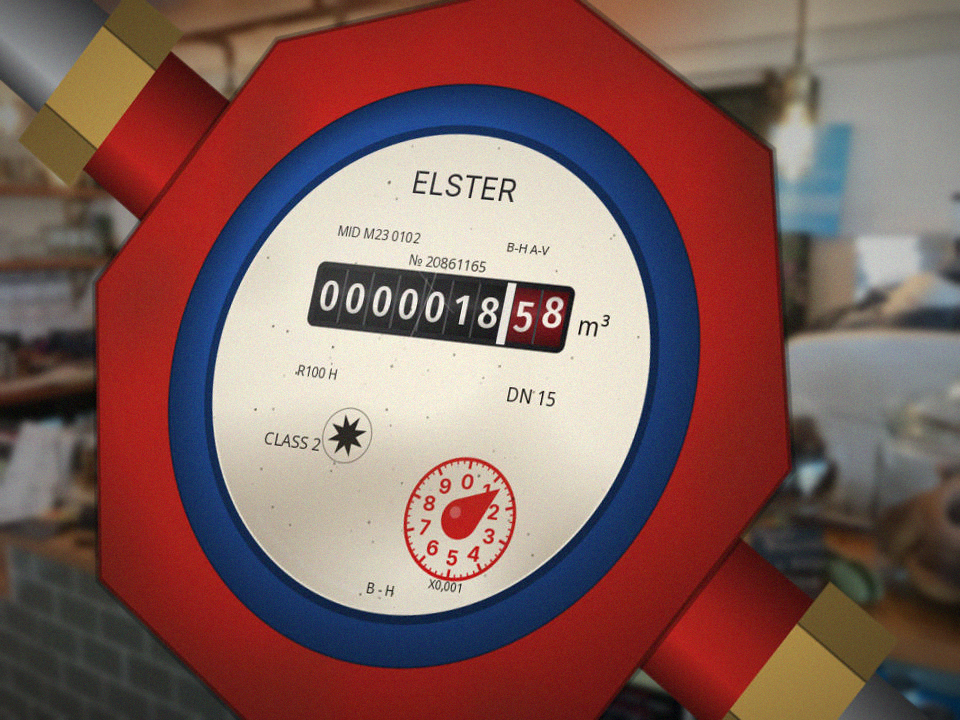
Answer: 18.581 m³
